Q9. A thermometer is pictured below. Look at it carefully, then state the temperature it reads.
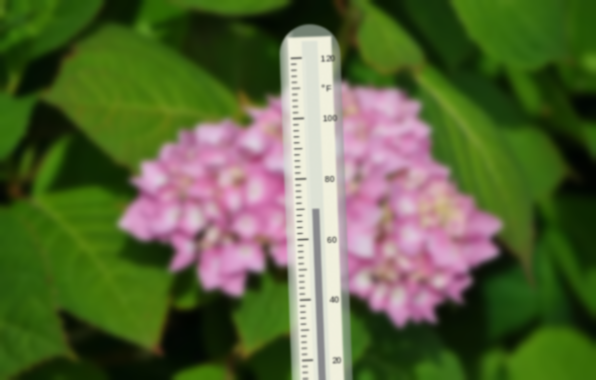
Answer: 70 °F
